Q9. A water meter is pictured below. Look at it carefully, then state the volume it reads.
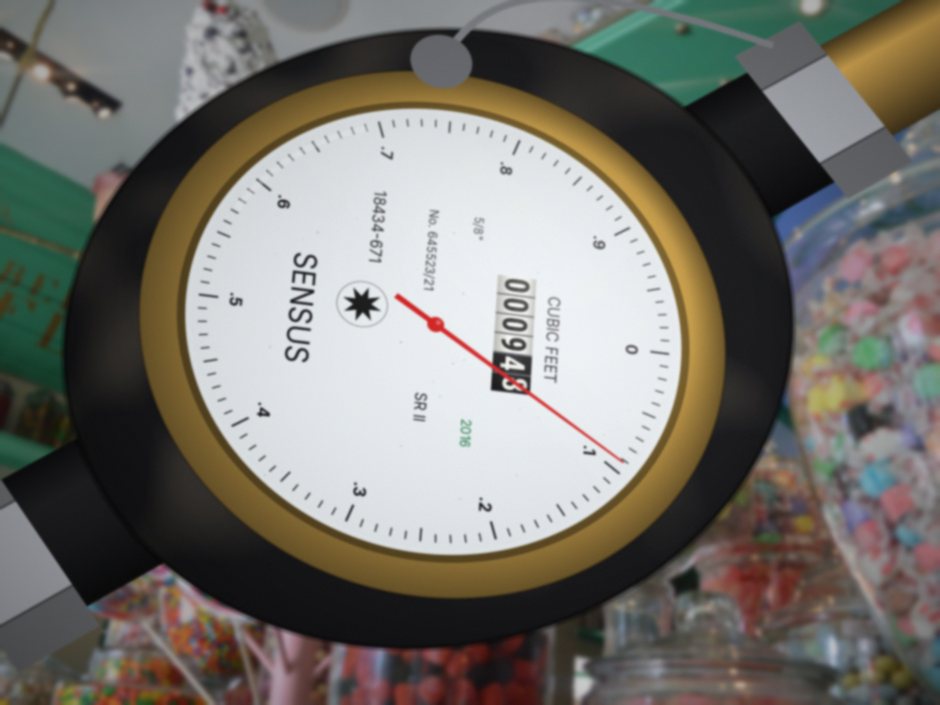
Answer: 948.09 ft³
